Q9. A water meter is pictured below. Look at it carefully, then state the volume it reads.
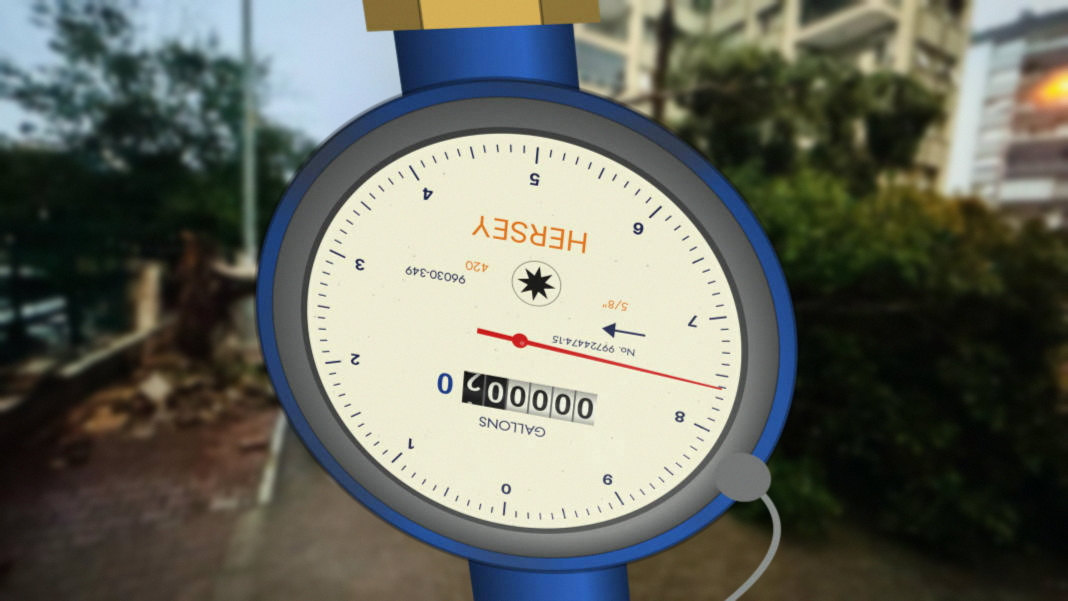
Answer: 17.6 gal
